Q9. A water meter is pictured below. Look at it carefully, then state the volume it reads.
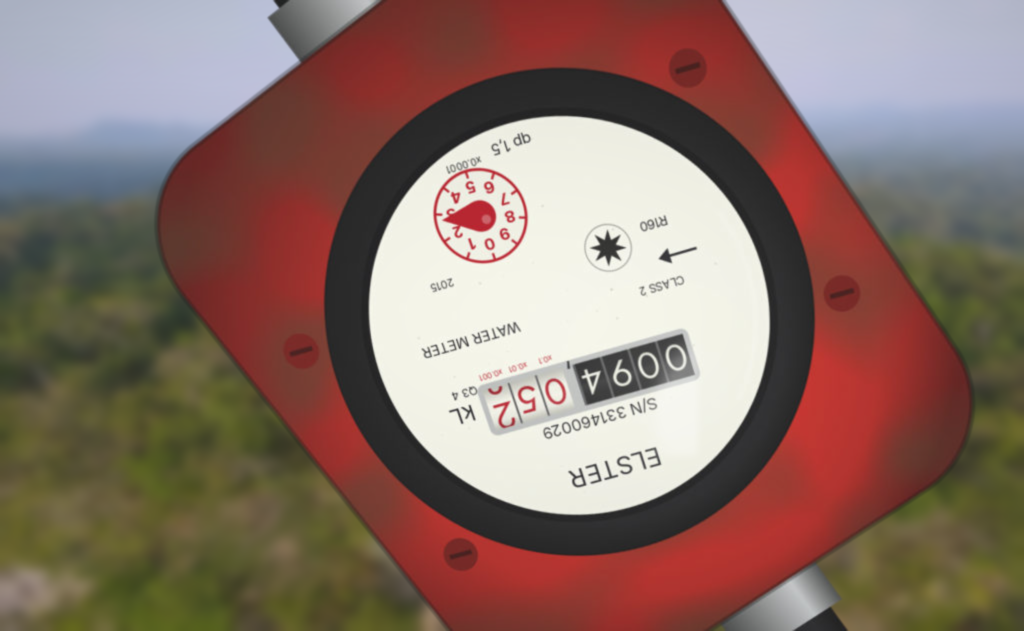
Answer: 94.0522 kL
